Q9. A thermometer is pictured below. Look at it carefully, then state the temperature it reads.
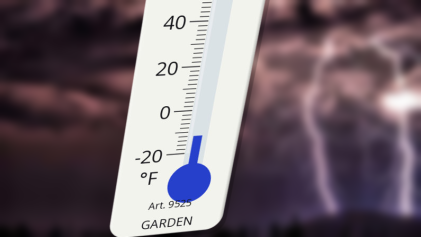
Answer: -12 °F
